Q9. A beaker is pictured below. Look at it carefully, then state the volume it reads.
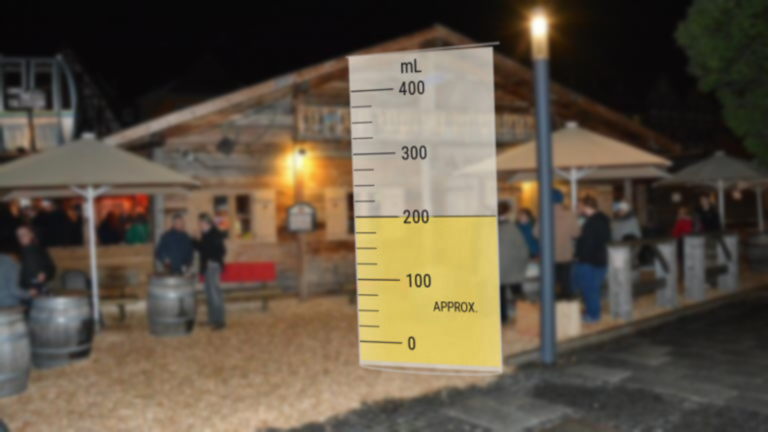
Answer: 200 mL
